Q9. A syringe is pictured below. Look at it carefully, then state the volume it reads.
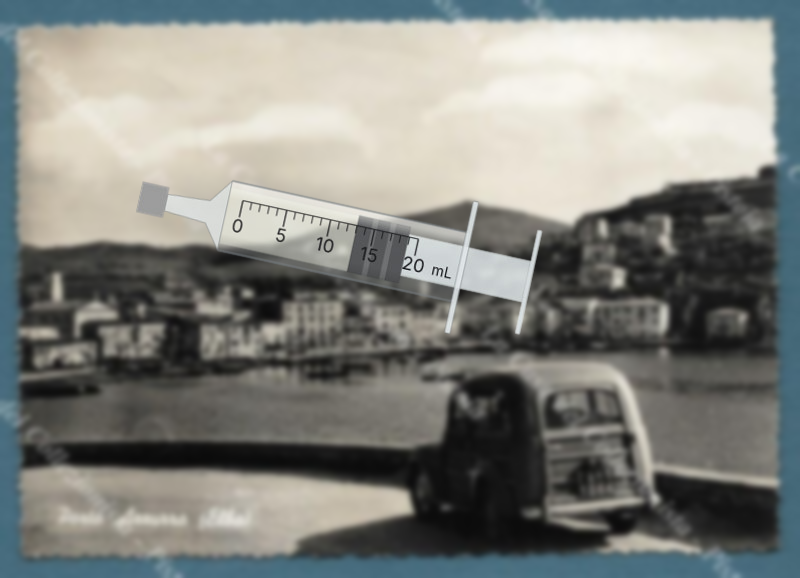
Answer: 13 mL
